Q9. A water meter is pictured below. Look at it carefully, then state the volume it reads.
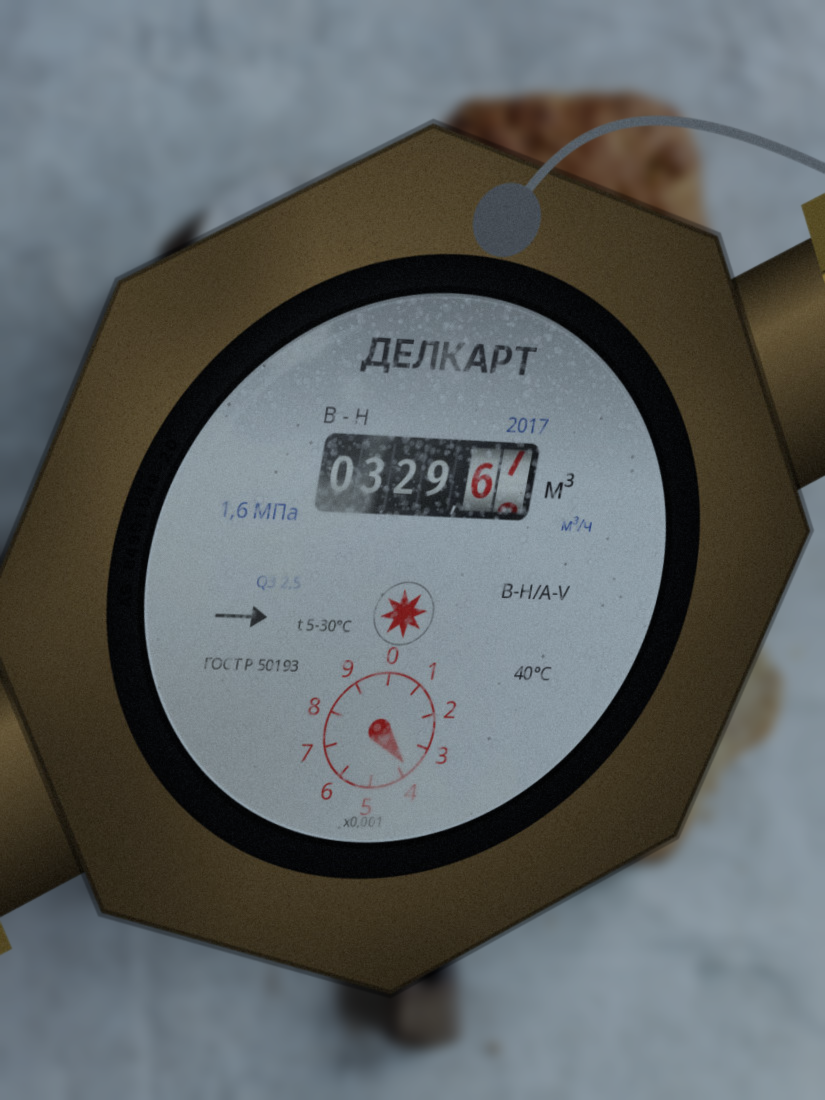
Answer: 329.673 m³
